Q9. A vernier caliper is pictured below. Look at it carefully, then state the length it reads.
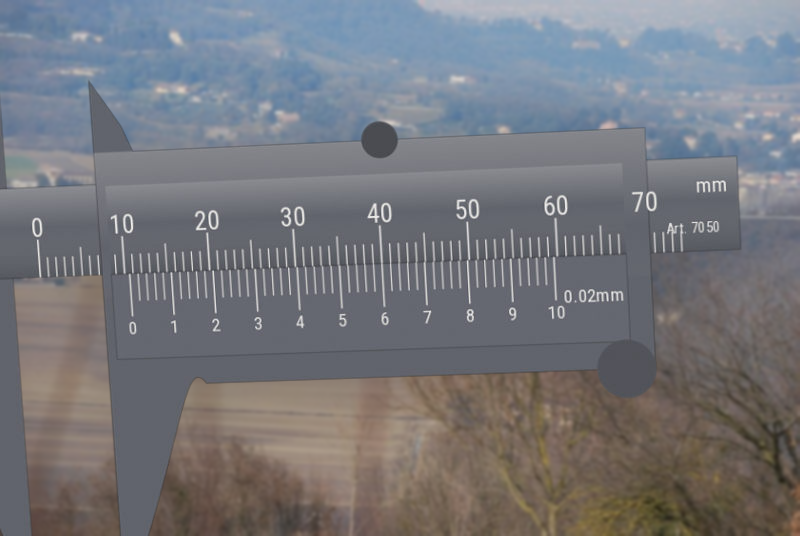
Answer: 10.6 mm
